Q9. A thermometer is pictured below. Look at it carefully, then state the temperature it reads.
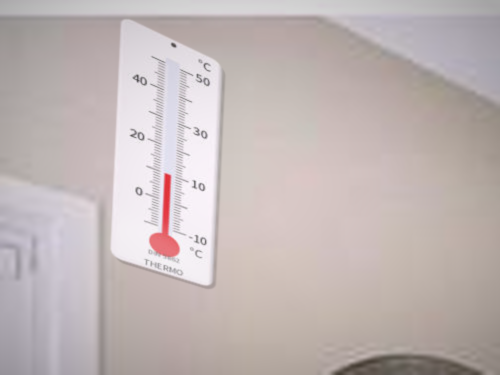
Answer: 10 °C
